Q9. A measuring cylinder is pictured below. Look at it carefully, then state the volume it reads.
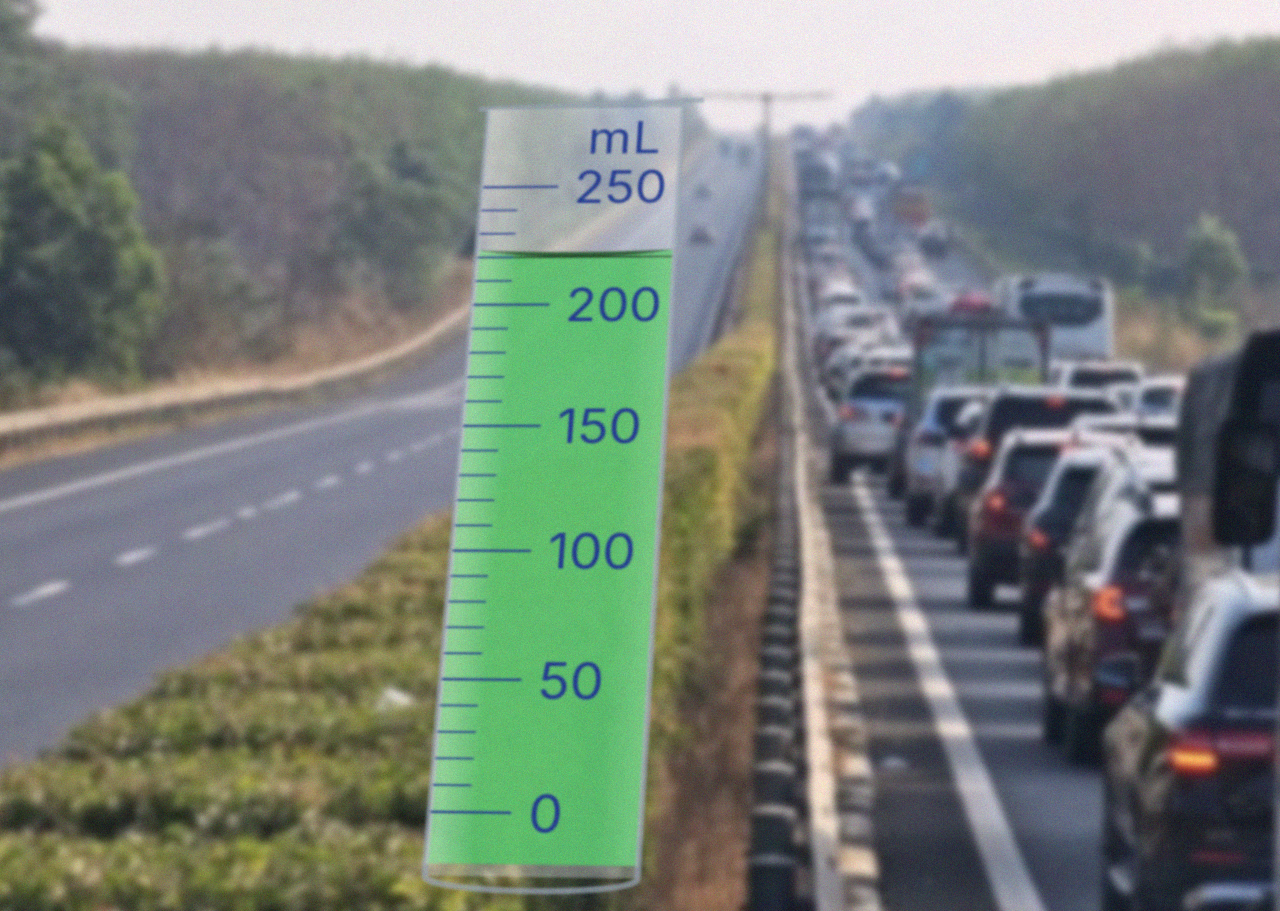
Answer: 220 mL
